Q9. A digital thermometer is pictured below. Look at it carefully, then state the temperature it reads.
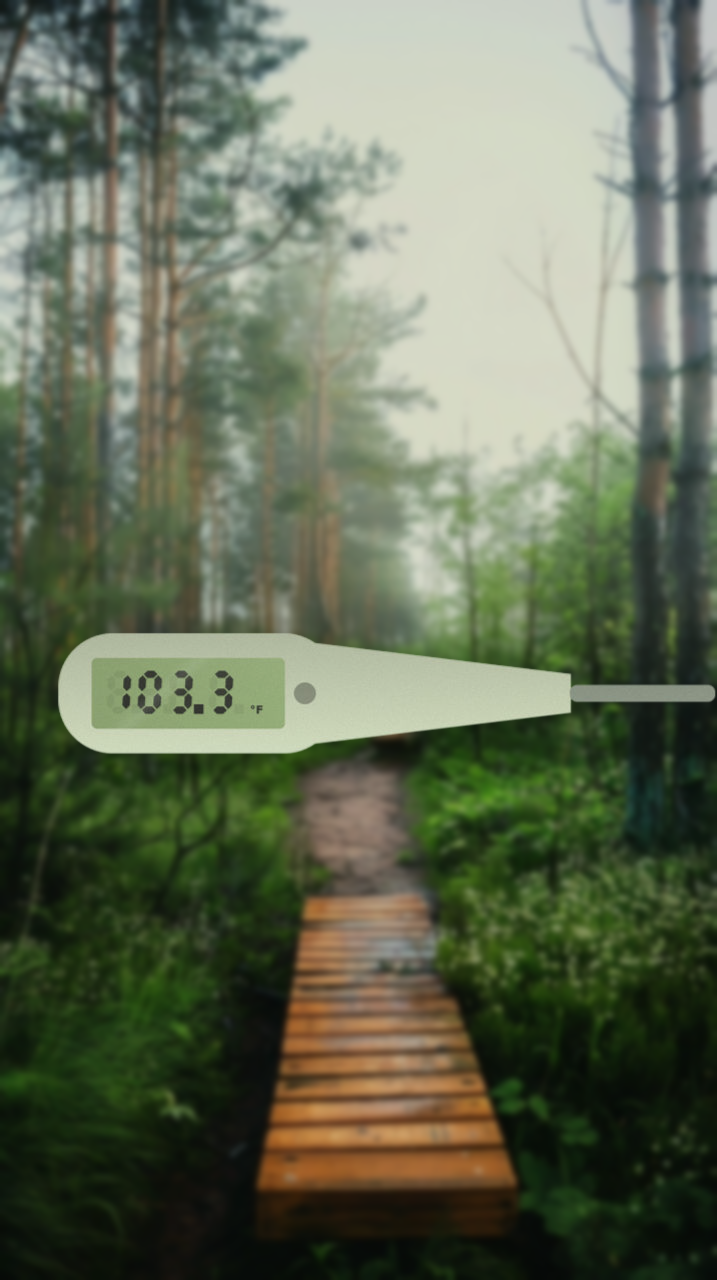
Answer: 103.3 °F
